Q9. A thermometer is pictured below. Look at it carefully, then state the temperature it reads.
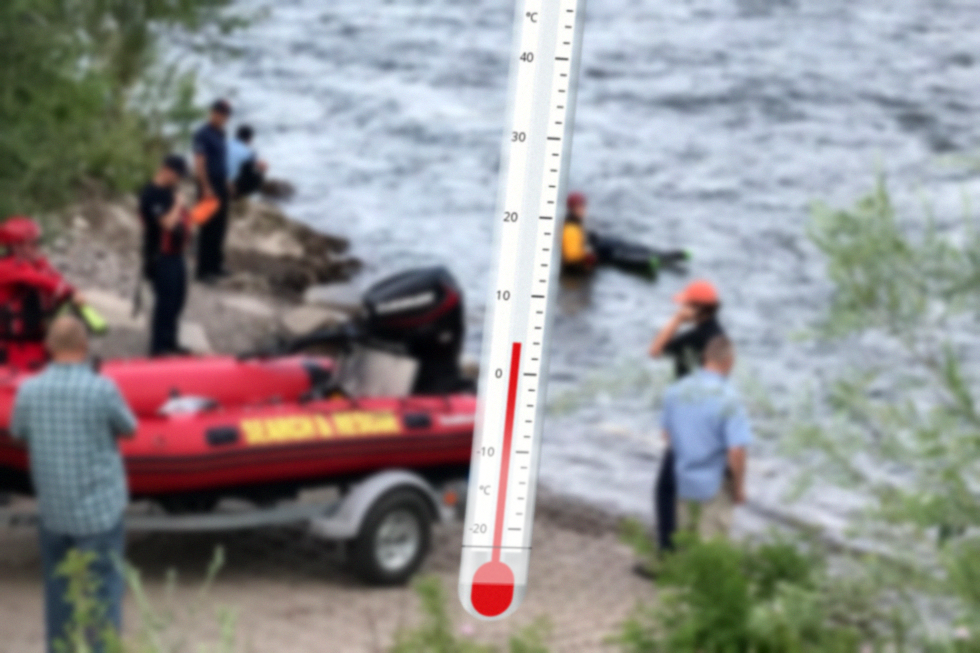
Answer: 4 °C
